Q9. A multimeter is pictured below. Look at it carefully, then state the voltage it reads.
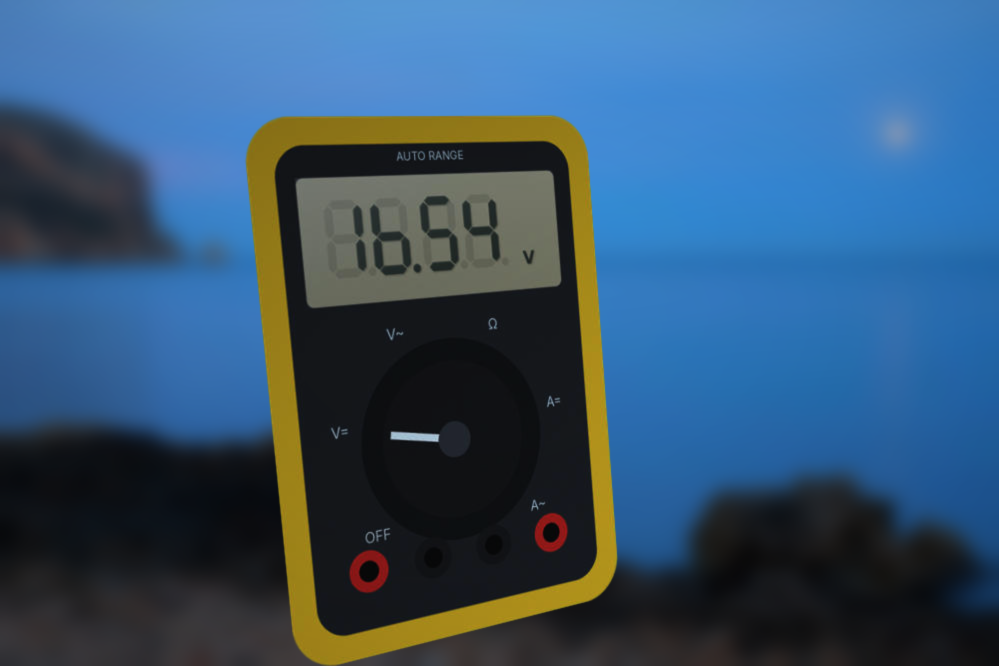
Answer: 16.54 V
